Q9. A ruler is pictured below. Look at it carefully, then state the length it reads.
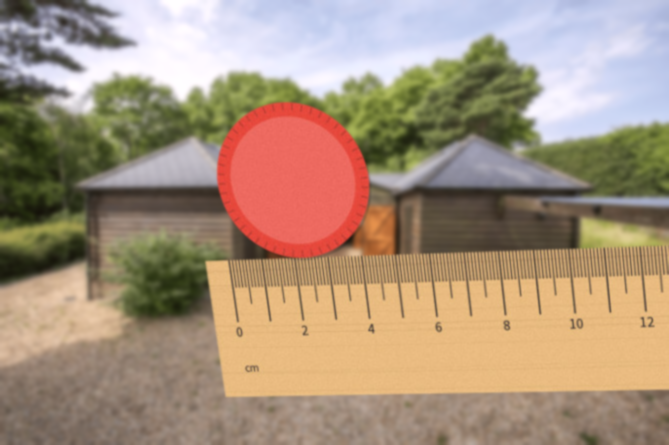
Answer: 4.5 cm
